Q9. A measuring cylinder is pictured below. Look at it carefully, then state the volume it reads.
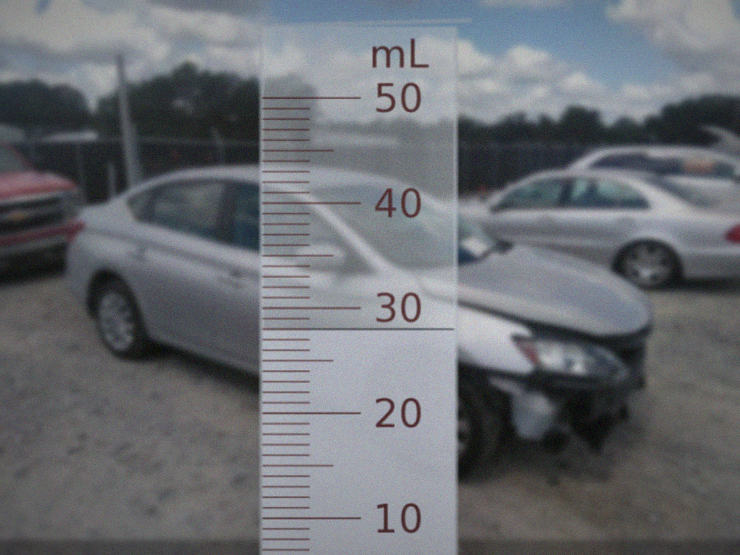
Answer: 28 mL
